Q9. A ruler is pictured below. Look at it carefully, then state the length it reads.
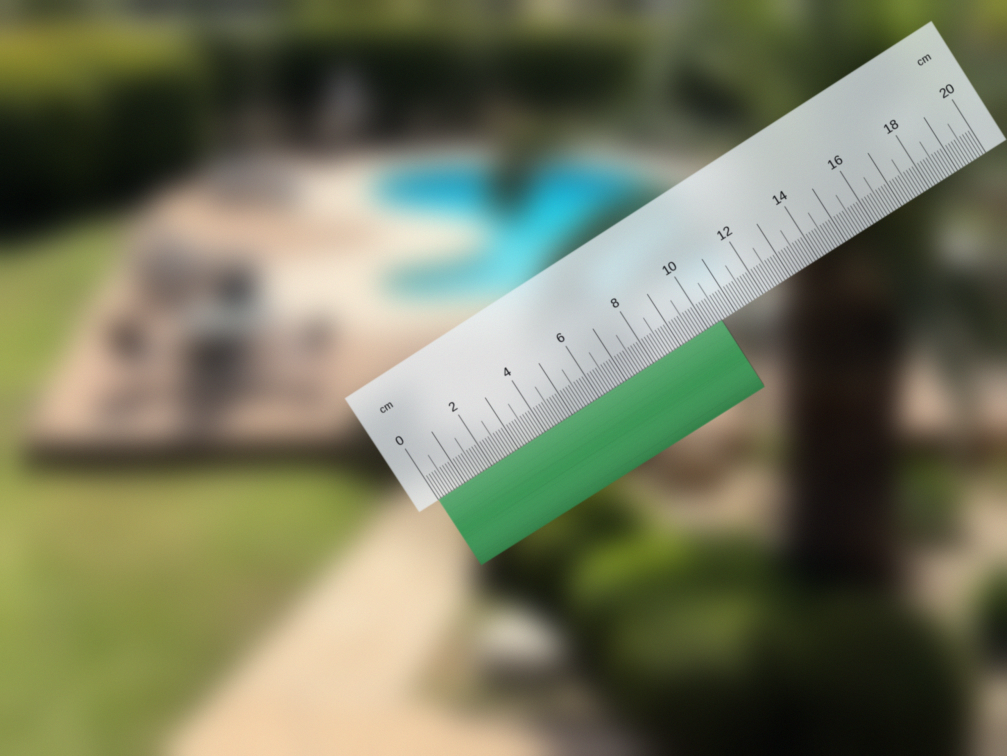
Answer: 10.5 cm
